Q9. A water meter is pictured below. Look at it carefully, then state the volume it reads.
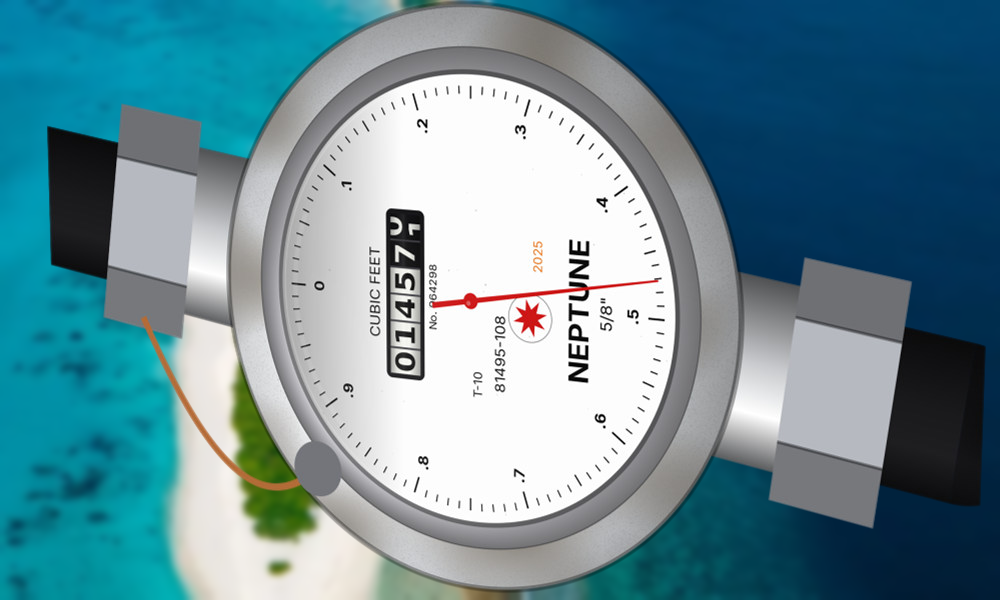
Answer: 14570.47 ft³
